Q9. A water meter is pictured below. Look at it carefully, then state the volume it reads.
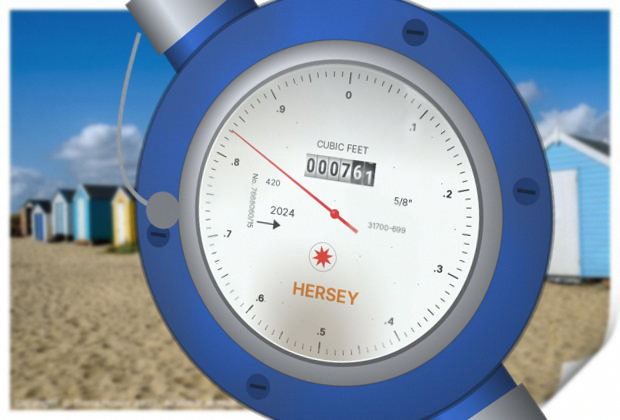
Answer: 760.83 ft³
